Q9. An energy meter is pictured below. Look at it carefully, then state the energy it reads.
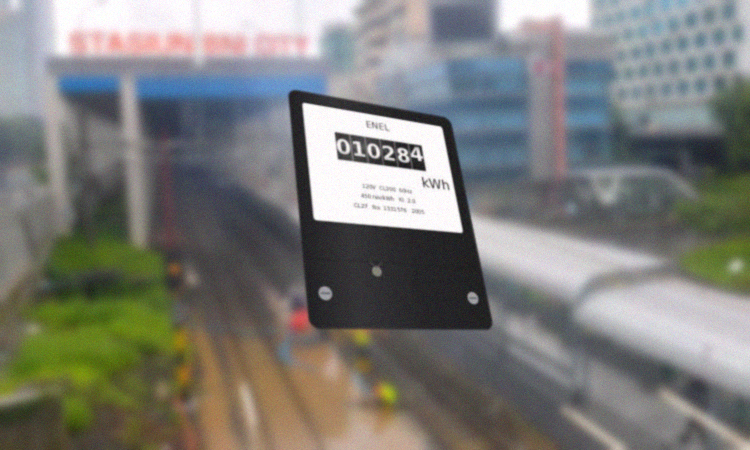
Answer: 10284 kWh
